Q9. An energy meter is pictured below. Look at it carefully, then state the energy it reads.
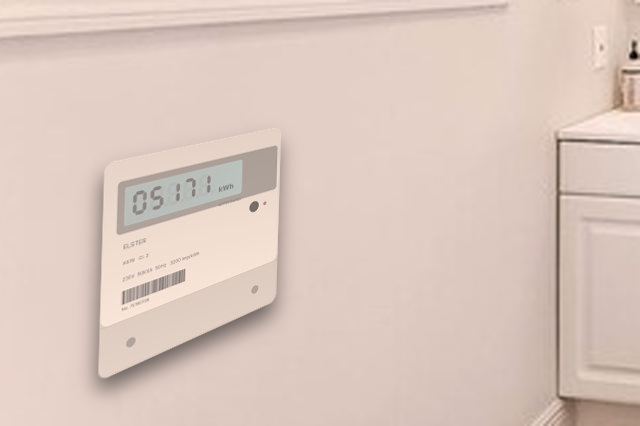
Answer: 5171 kWh
